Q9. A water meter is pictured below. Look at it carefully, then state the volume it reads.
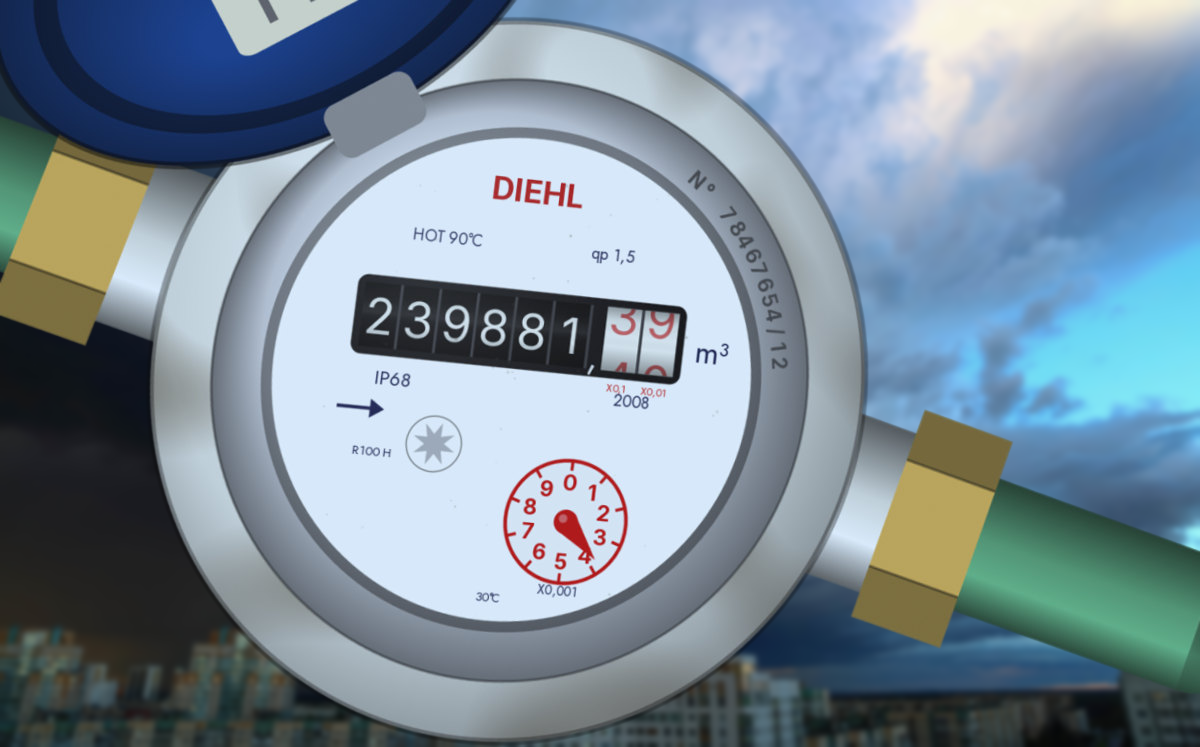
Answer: 239881.393 m³
